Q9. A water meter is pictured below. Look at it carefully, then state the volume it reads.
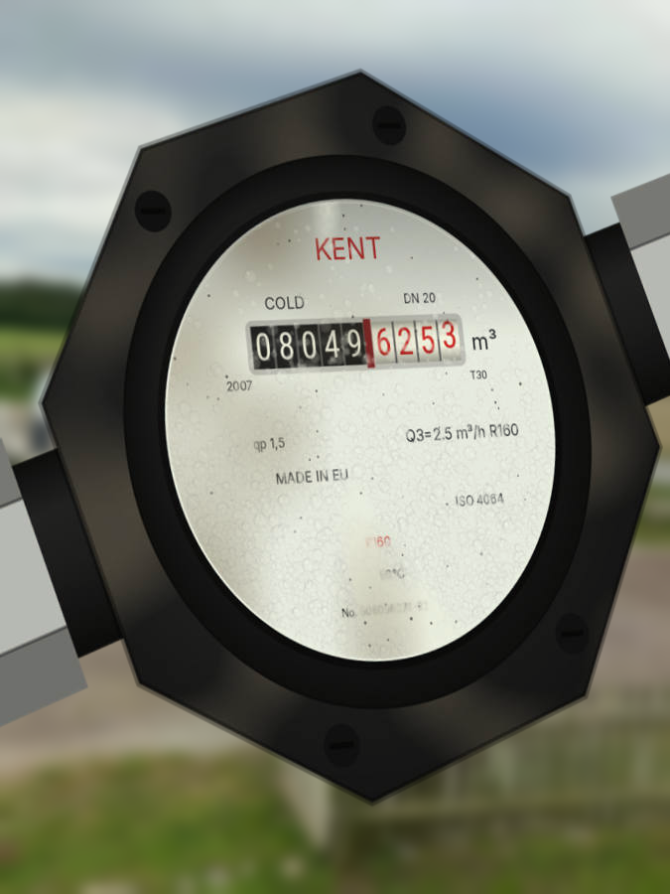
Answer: 8049.6253 m³
